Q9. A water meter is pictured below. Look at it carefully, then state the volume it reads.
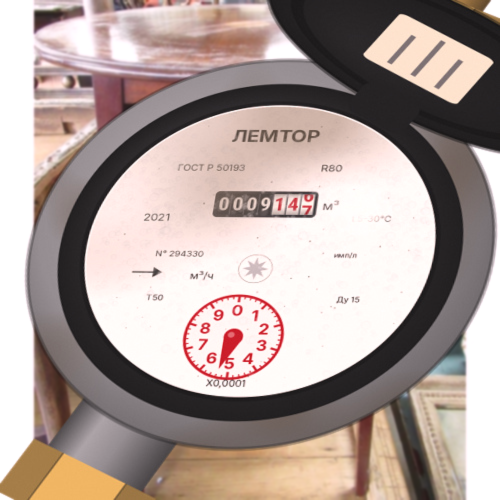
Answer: 9.1465 m³
